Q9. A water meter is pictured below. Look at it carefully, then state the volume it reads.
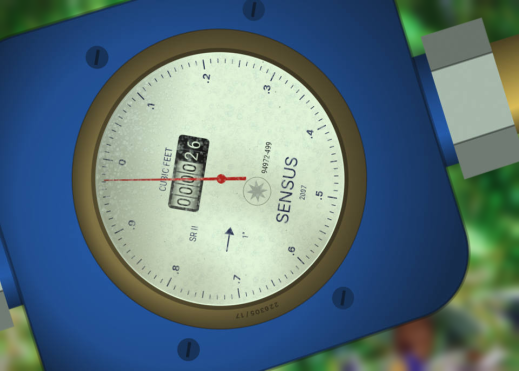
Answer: 25.97 ft³
